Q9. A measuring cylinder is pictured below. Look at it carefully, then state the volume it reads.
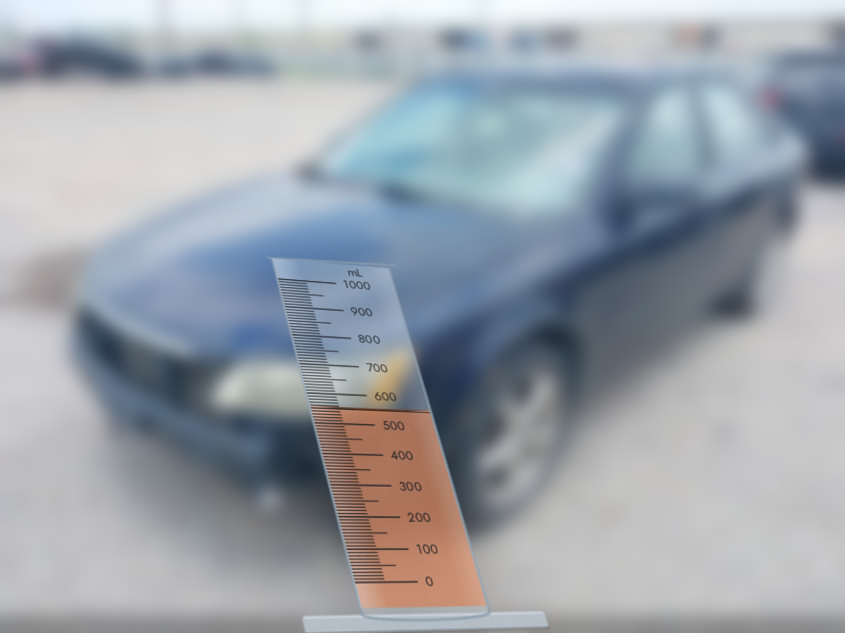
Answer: 550 mL
